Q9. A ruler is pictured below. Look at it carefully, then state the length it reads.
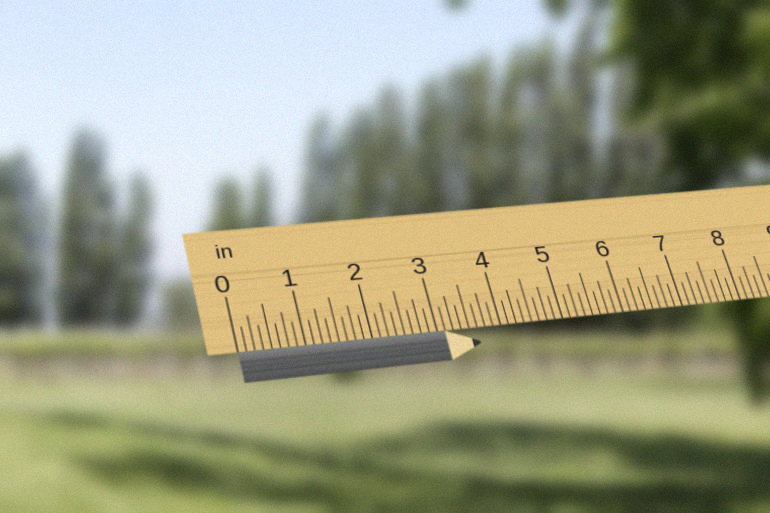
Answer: 3.625 in
